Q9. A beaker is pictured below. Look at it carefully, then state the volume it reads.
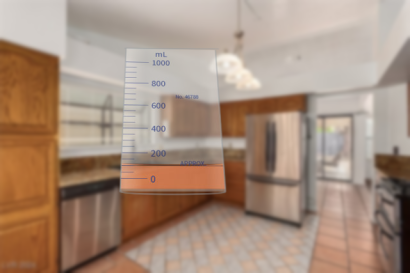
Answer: 100 mL
